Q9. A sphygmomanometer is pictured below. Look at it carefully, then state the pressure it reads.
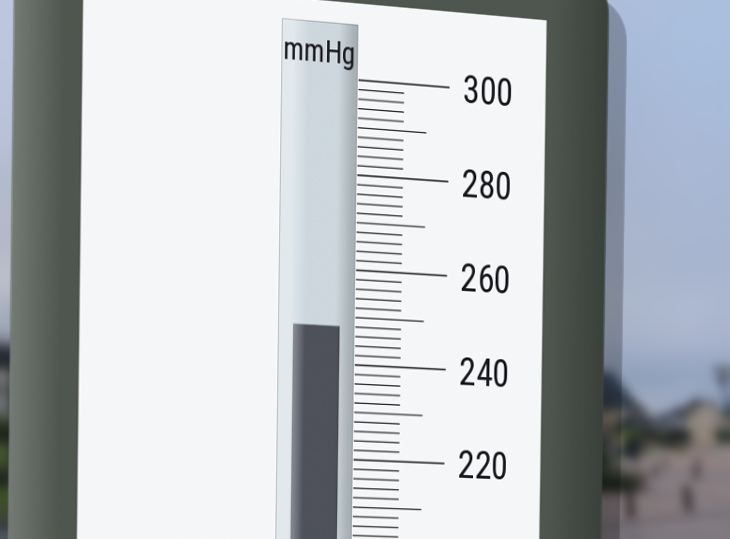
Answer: 248 mmHg
